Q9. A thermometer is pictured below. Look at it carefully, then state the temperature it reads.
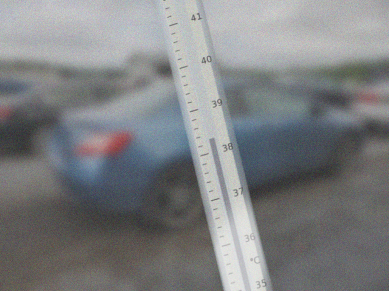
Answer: 38.3 °C
